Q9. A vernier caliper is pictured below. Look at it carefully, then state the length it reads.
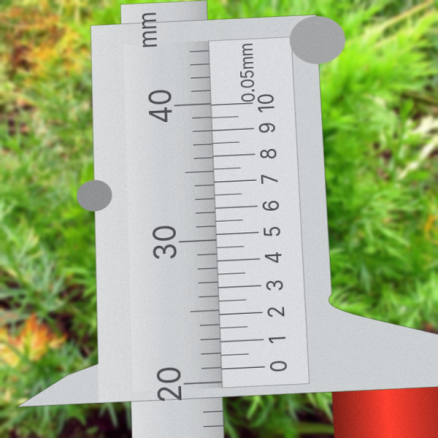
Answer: 20.9 mm
